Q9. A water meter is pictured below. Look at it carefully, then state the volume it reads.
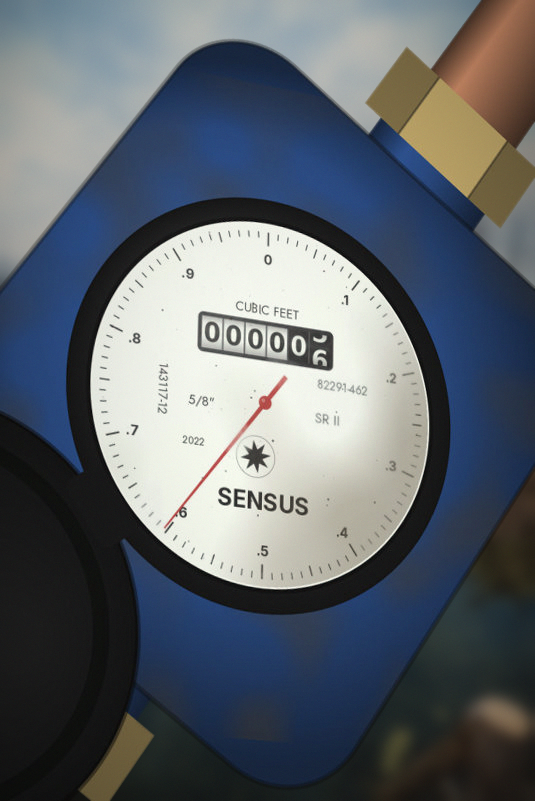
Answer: 5.60 ft³
